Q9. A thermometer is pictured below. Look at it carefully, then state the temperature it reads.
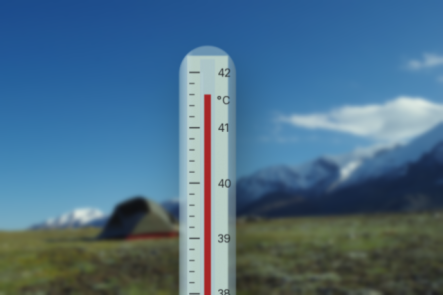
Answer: 41.6 °C
